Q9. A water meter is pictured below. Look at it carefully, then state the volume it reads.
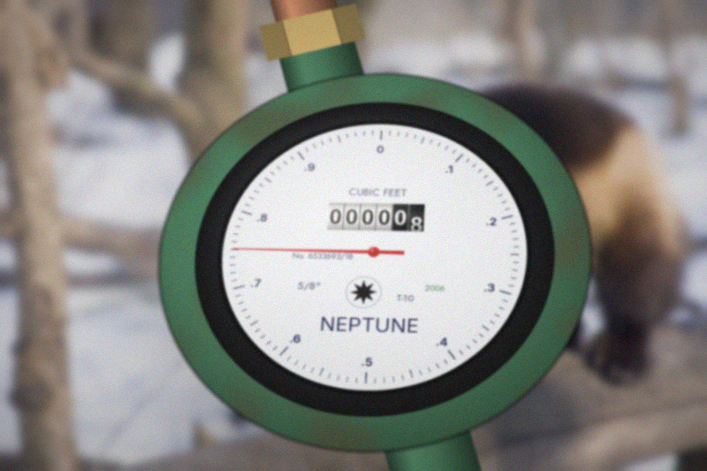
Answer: 7.75 ft³
